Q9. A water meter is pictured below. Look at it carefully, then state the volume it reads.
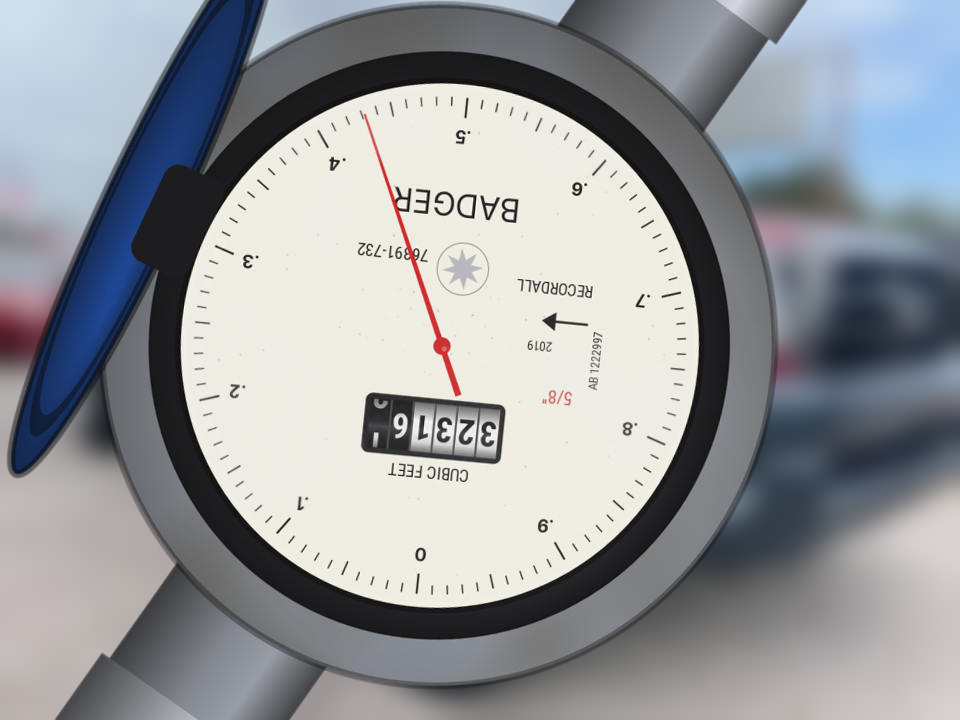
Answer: 323161.43 ft³
